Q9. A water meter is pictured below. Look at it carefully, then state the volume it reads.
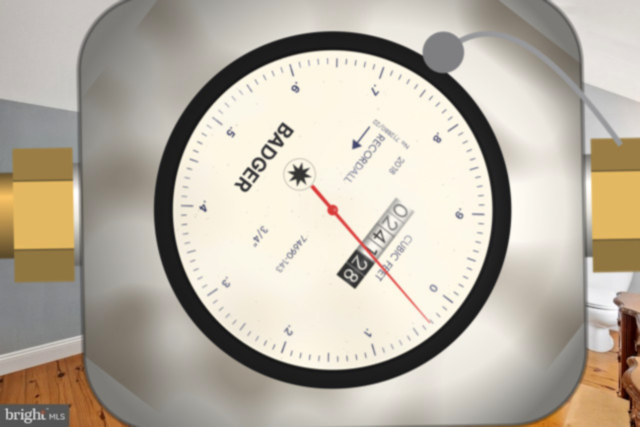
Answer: 24128.03 ft³
